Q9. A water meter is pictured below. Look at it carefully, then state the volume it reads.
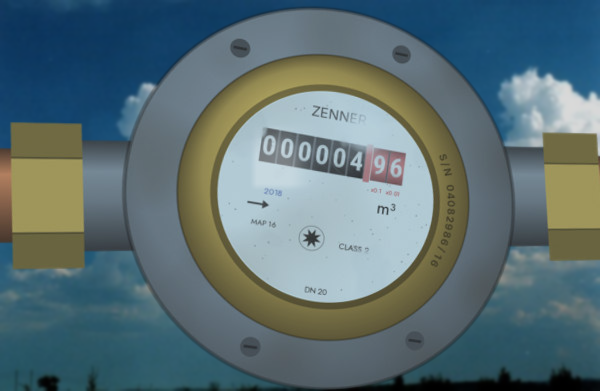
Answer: 4.96 m³
